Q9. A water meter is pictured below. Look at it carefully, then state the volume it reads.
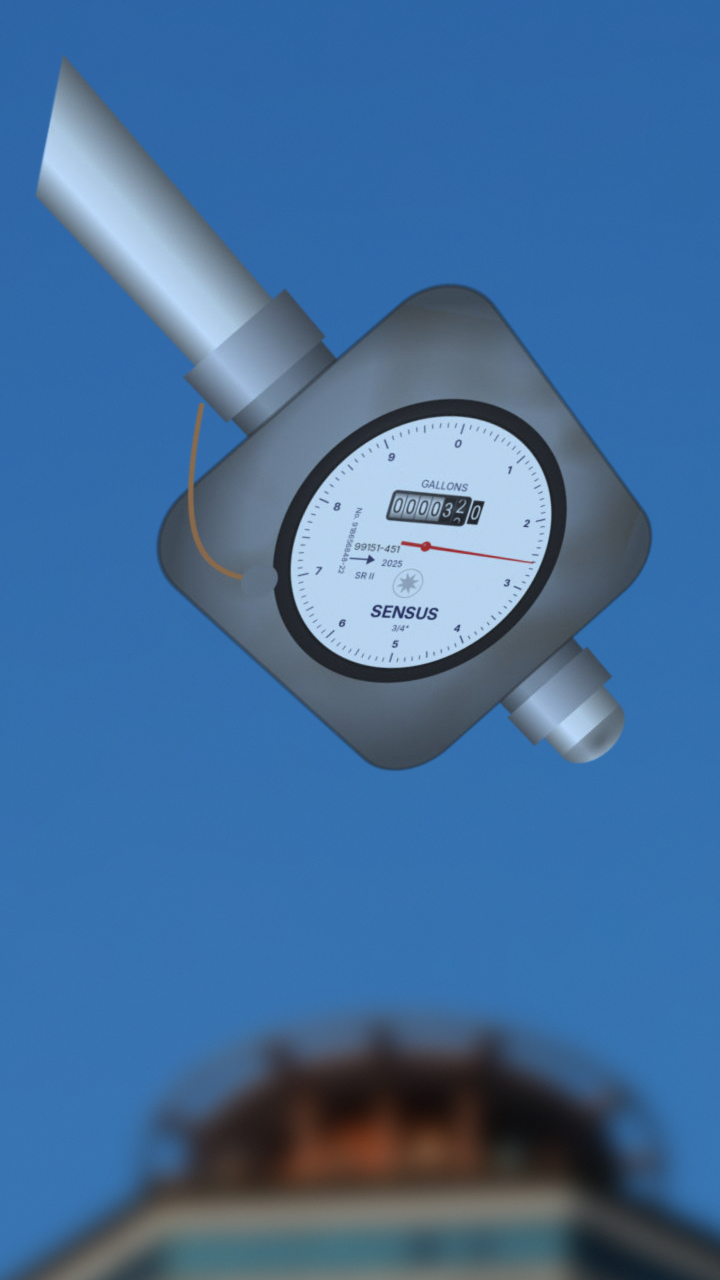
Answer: 322.6 gal
